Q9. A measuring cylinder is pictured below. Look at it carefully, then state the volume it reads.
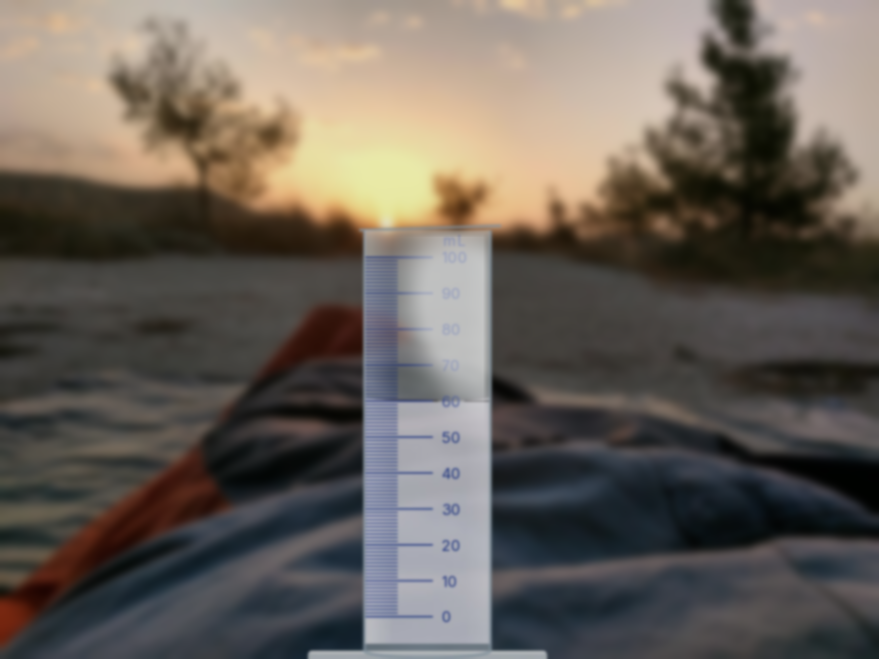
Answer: 60 mL
